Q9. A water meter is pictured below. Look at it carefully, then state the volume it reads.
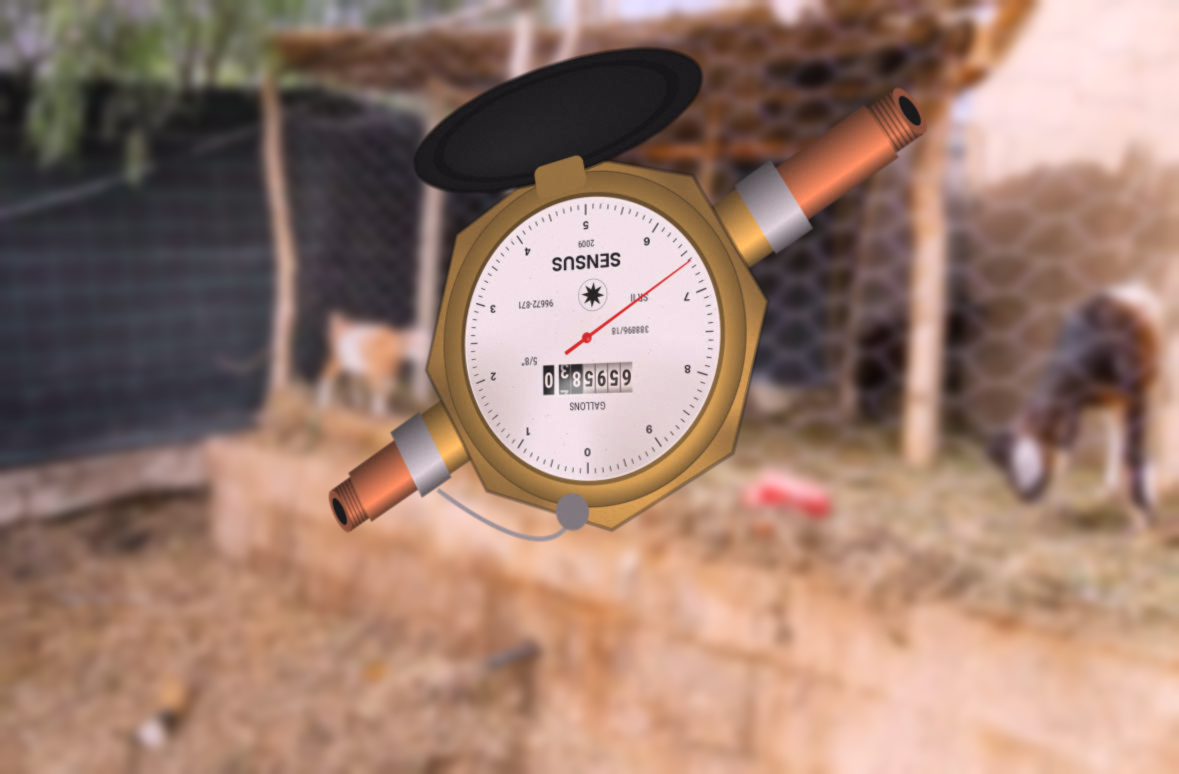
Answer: 6595826.6 gal
